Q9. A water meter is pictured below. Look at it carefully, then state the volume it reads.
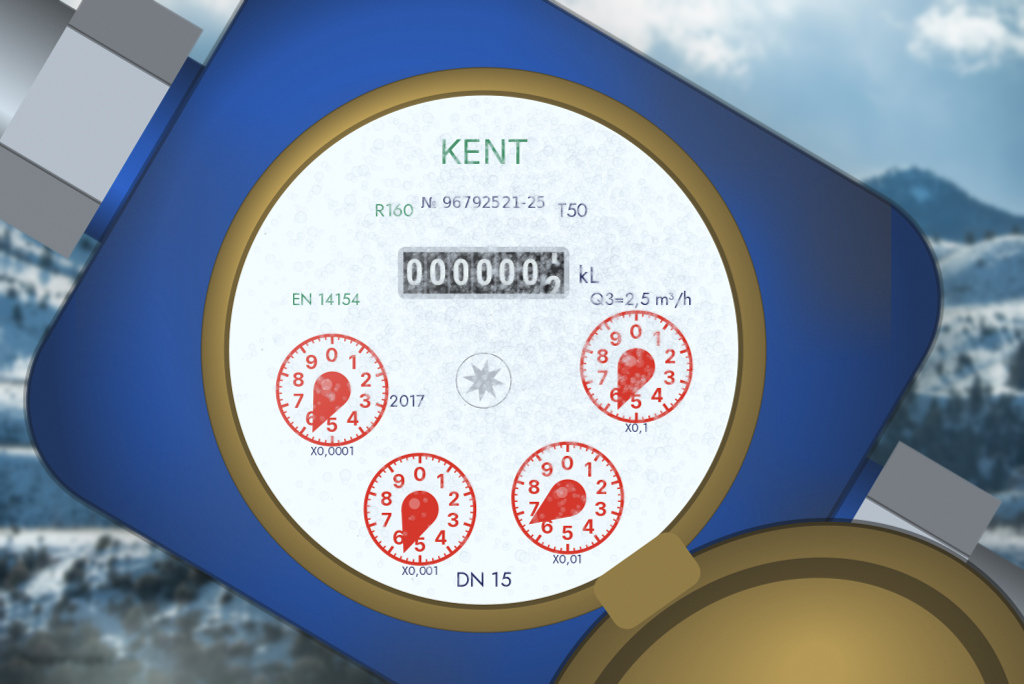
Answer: 1.5655 kL
